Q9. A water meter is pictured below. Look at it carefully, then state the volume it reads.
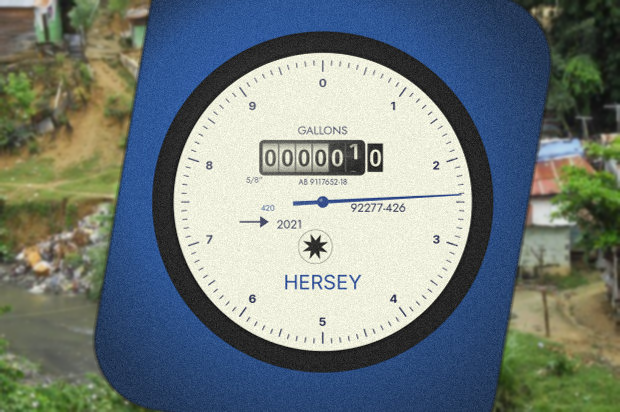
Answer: 12.4 gal
